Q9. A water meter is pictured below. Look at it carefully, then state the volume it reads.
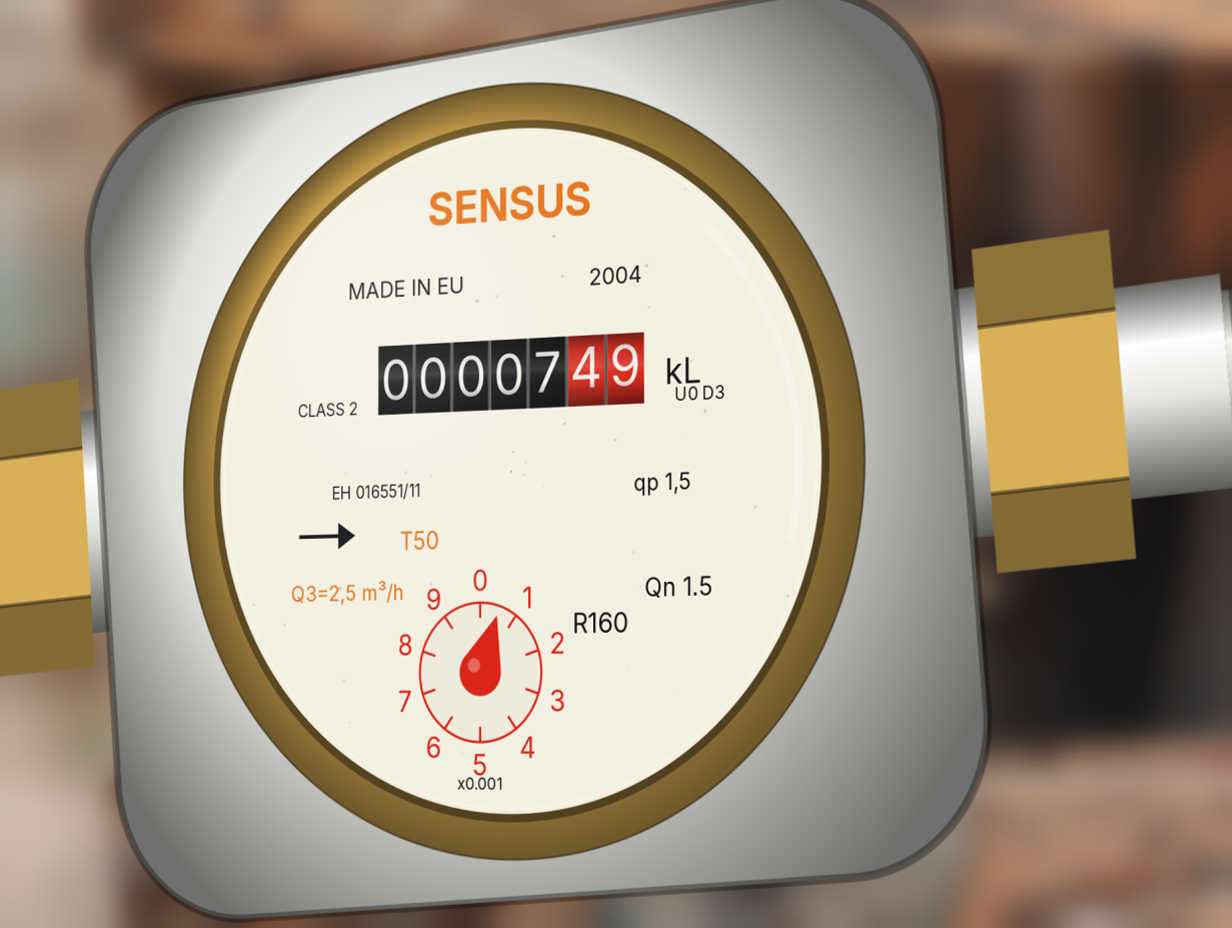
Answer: 7.490 kL
